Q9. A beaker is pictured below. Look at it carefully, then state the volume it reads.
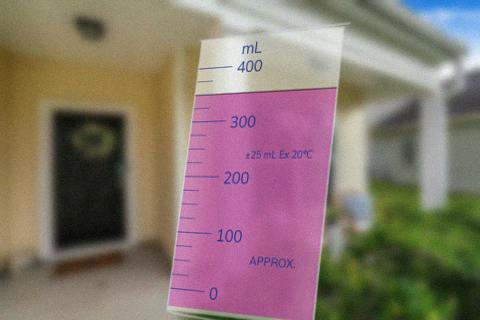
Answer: 350 mL
